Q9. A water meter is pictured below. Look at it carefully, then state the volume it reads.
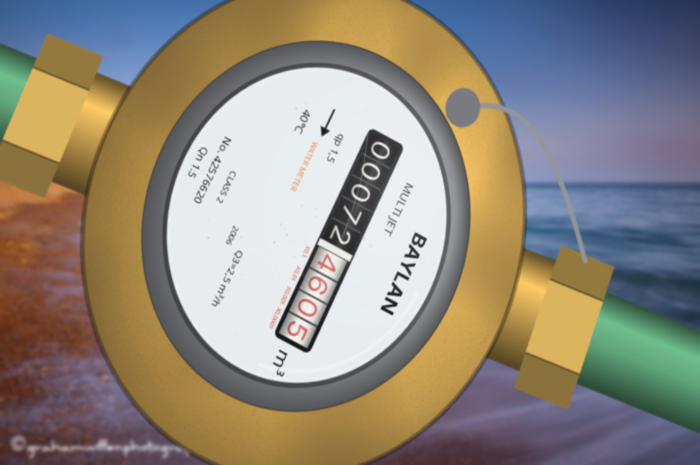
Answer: 72.4605 m³
